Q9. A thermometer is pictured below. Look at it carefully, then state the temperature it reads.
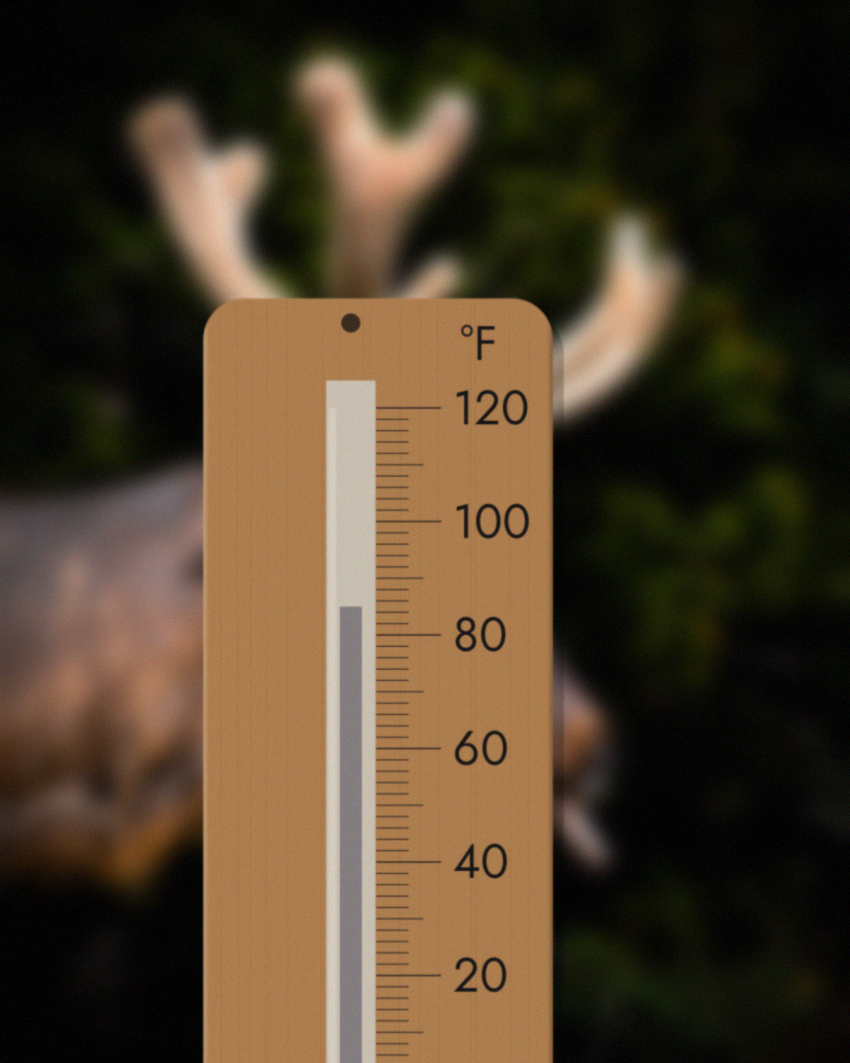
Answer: 85 °F
